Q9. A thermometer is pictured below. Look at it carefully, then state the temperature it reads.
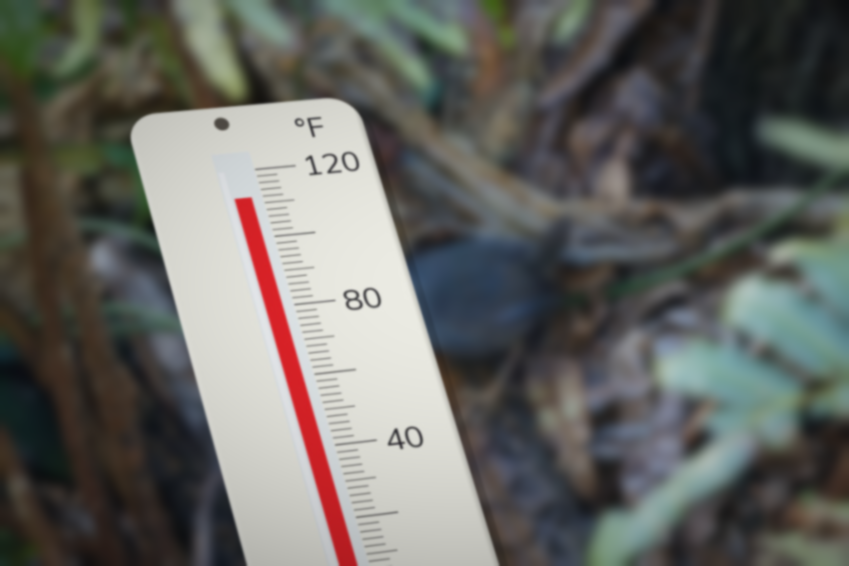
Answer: 112 °F
